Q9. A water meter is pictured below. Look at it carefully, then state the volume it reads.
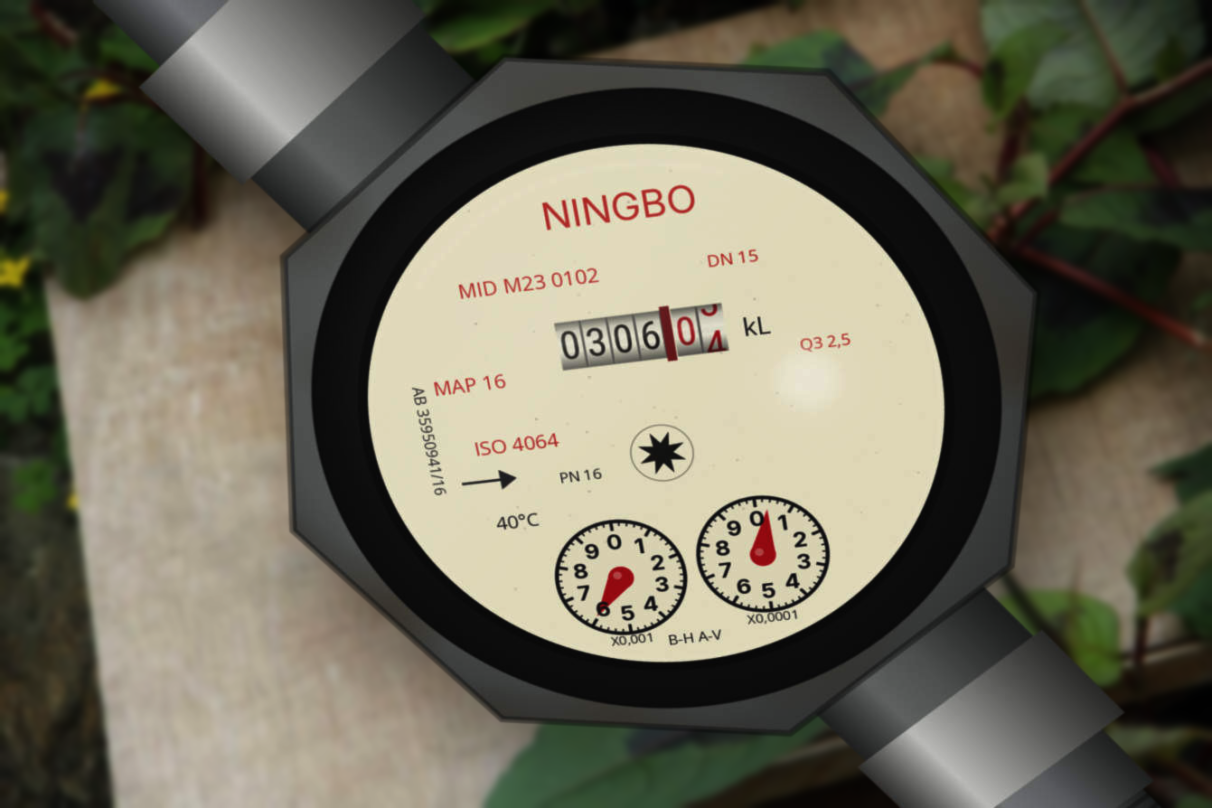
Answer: 306.0360 kL
